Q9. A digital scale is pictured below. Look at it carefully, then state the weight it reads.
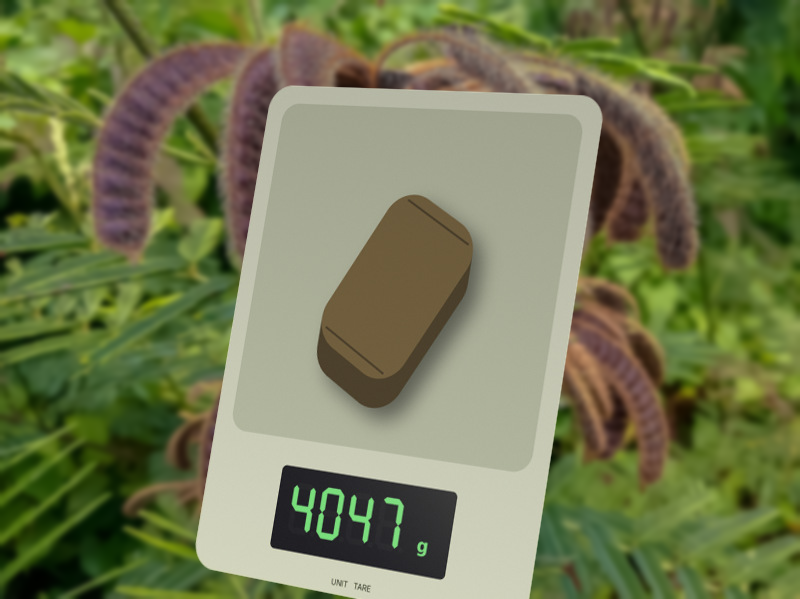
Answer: 4047 g
